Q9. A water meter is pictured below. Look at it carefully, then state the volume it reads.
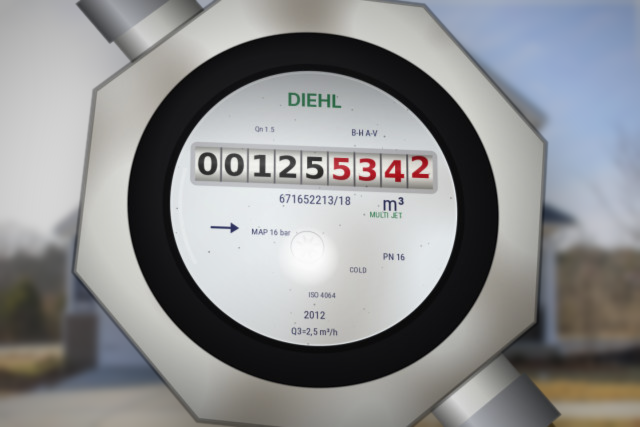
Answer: 125.5342 m³
